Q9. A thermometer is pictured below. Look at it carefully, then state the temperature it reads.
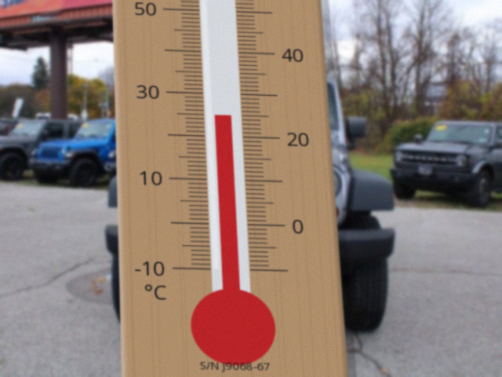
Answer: 25 °C
